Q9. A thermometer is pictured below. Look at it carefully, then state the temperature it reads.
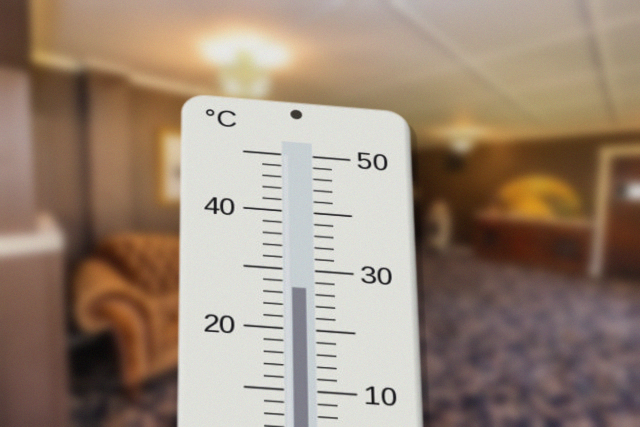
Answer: 27 °C
